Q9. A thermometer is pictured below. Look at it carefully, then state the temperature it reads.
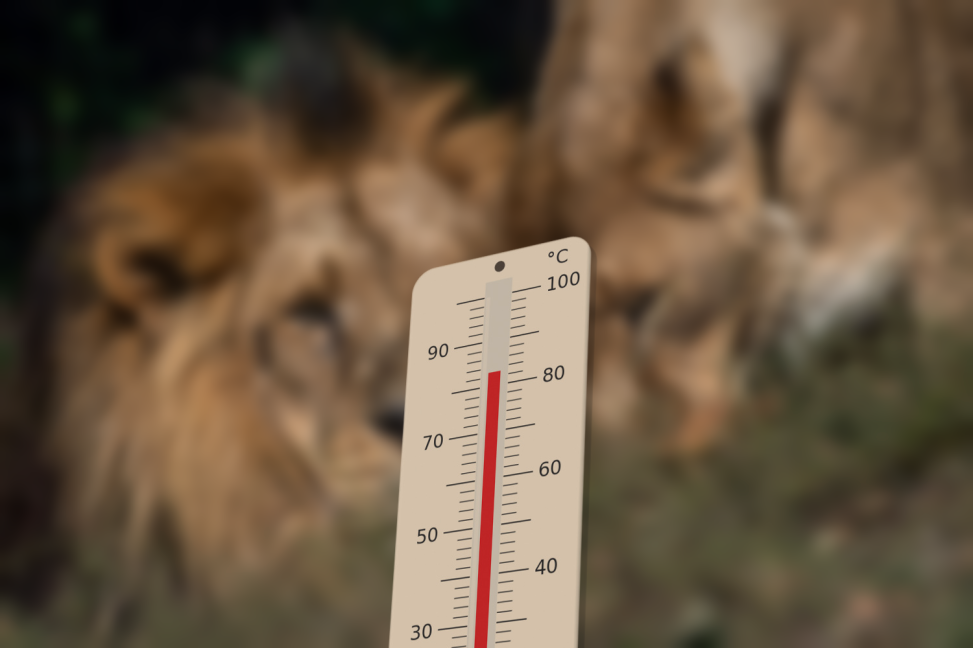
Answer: 83 °C
